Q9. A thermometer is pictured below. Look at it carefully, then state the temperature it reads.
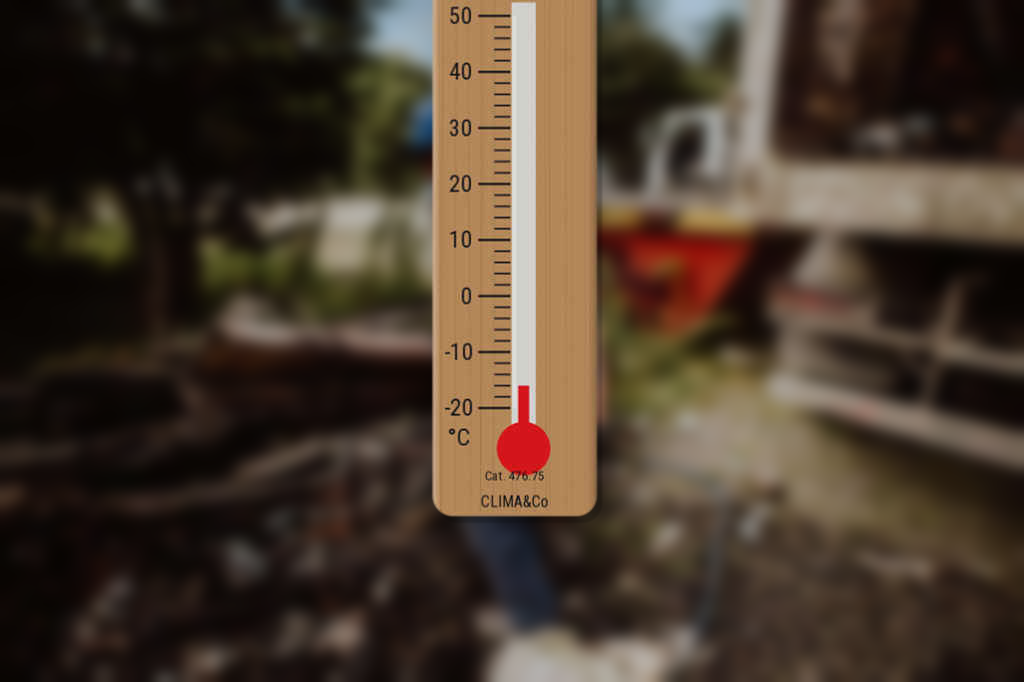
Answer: -16 °C
